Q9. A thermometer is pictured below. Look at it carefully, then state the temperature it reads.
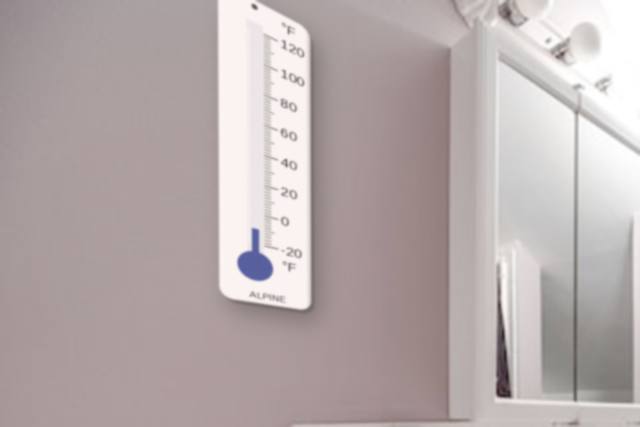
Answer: -10 °F
